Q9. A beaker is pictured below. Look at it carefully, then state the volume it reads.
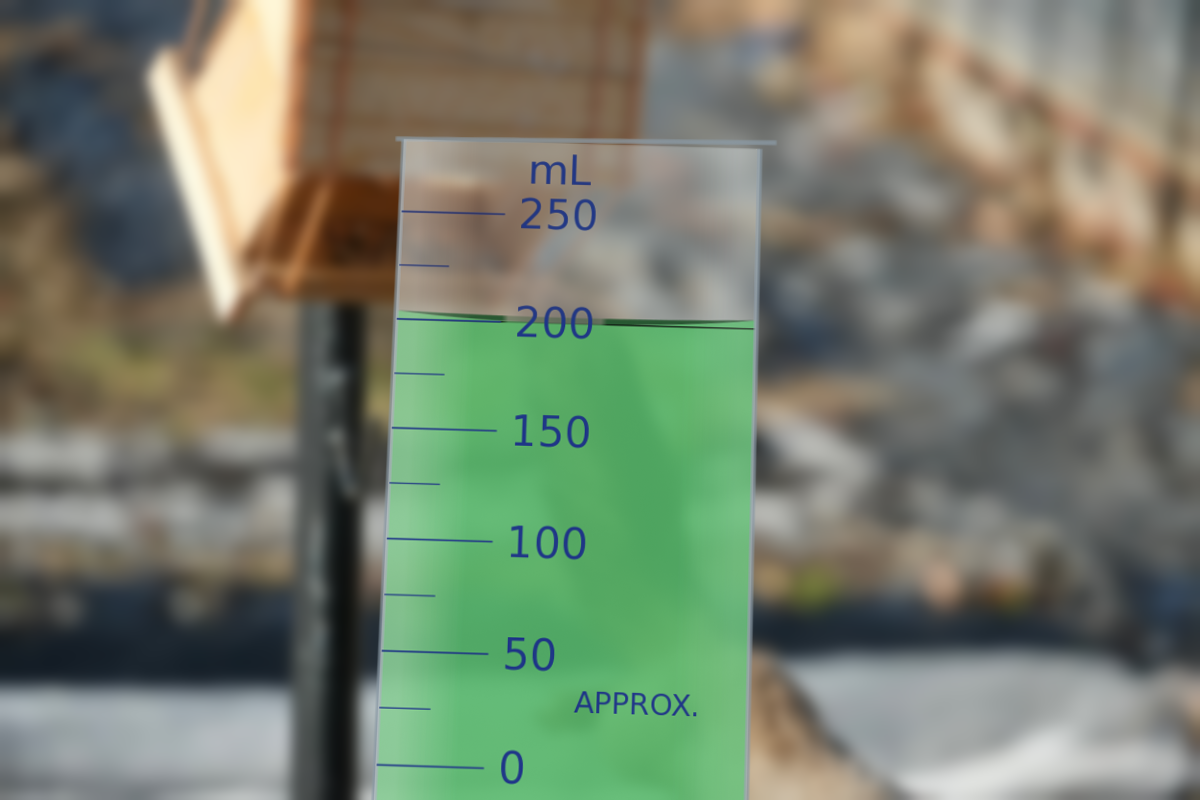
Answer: 200 mL
